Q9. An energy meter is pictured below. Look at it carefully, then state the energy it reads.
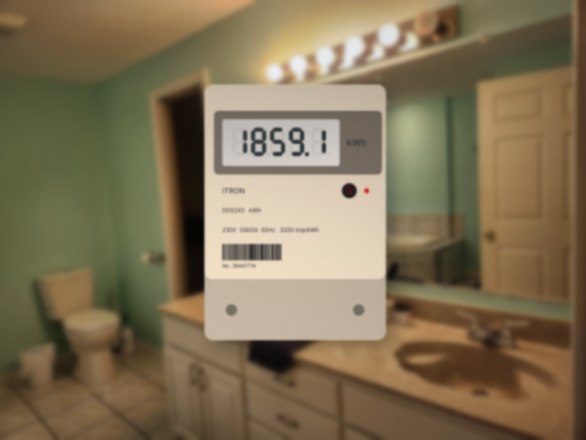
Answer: 1859.1 kWh
